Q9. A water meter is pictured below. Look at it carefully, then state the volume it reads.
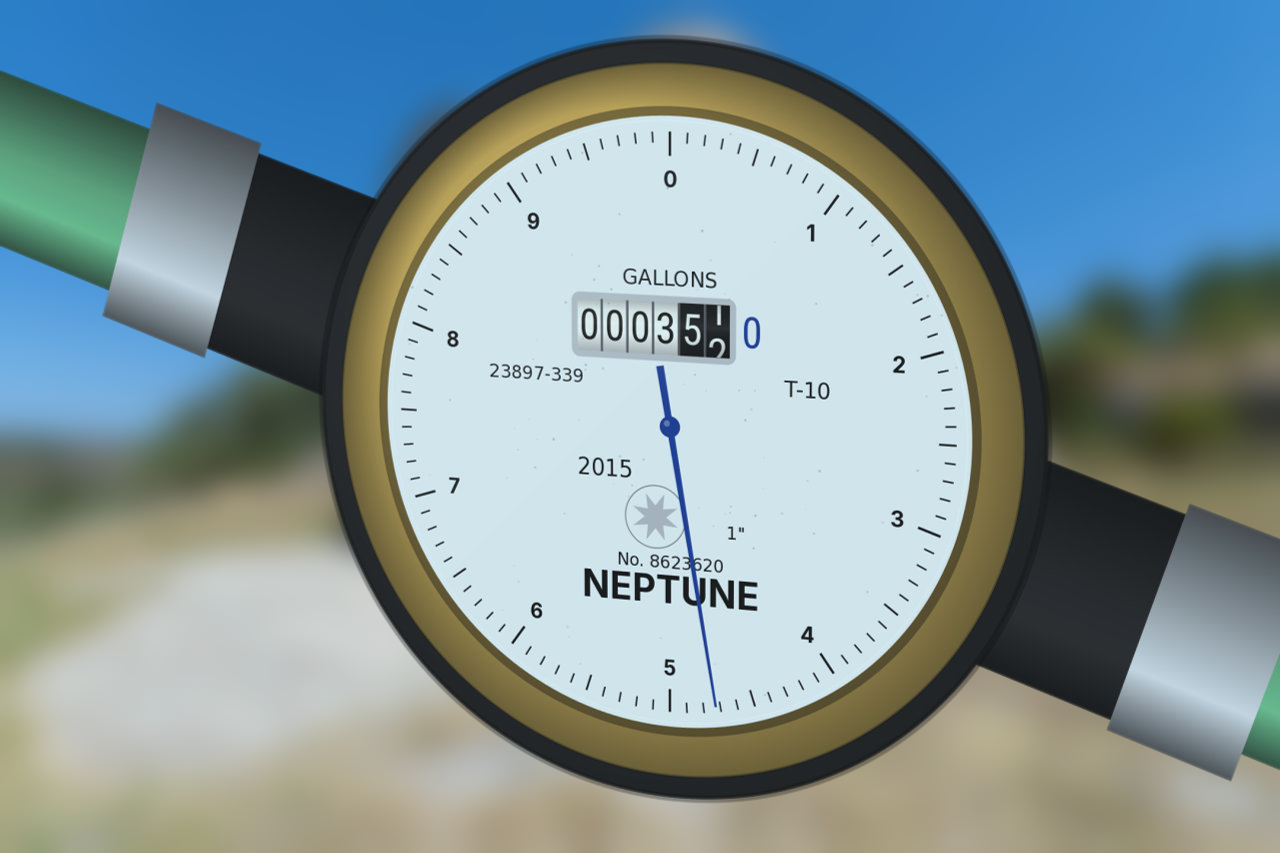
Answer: 3514.7 gal
